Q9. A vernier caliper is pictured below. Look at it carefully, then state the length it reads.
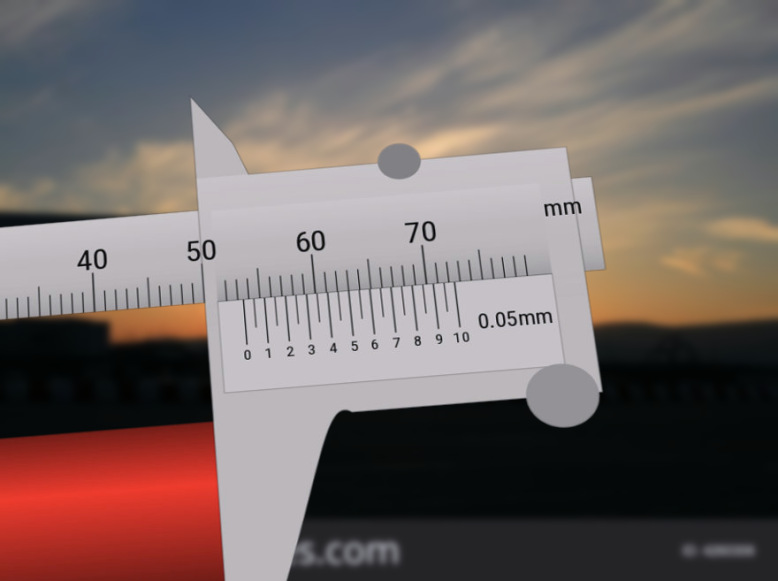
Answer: 53.5 mm
